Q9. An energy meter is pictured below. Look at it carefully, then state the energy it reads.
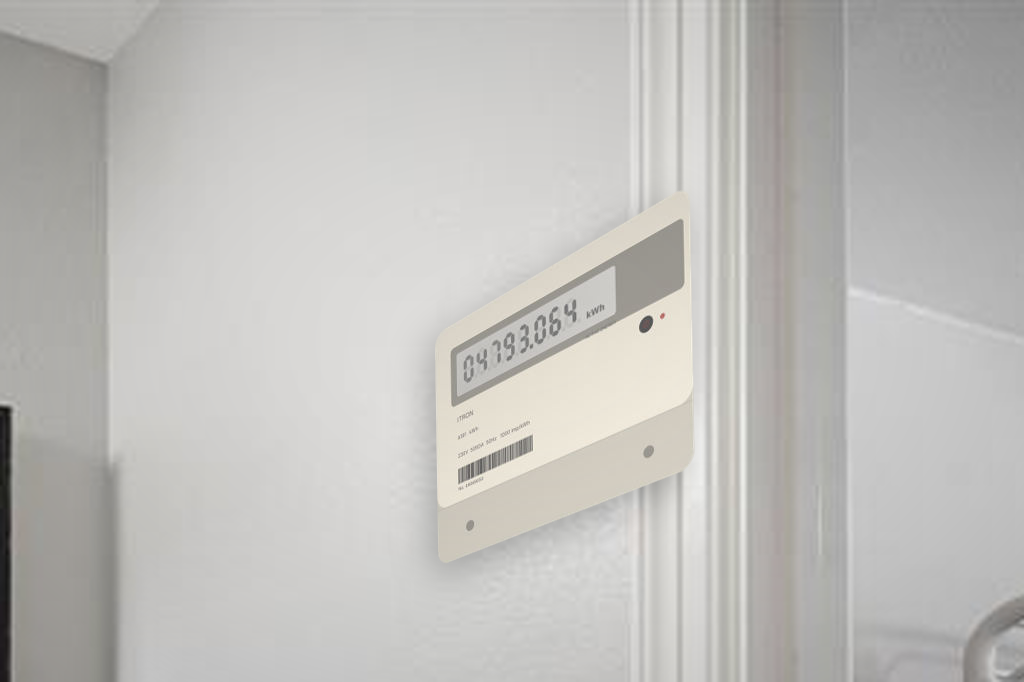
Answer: 4793.064 kWh
